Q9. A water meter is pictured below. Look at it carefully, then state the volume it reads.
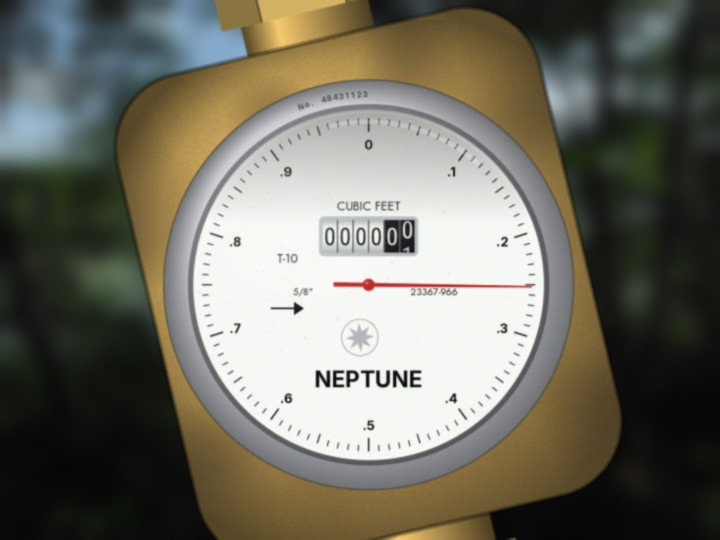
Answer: 0.25 ft³
